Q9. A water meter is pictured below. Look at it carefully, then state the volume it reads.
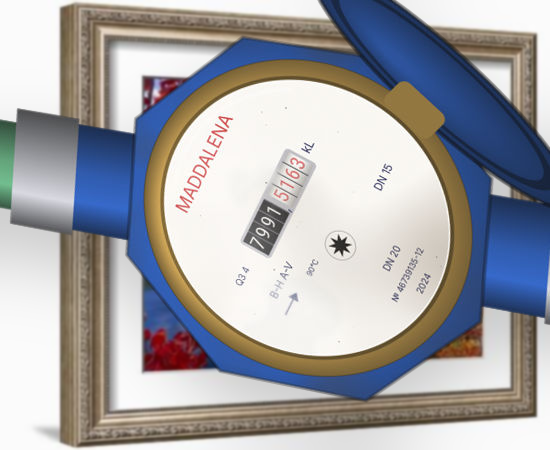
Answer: 7991.5163 kL
